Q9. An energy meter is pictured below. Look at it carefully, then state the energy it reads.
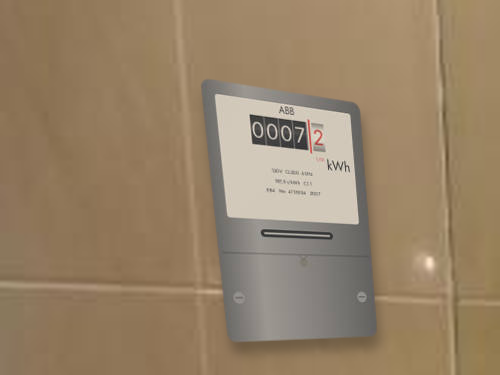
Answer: 7.2 kWh
